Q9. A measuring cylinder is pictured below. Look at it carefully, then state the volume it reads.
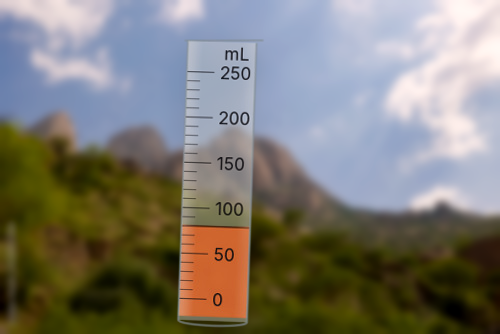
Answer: 80 mL
